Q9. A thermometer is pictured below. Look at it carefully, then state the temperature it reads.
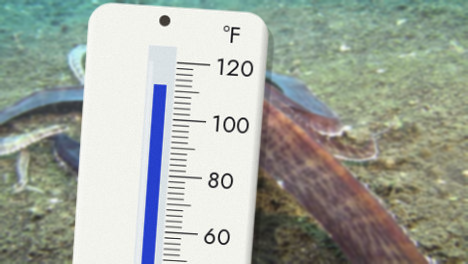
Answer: 112 °F
